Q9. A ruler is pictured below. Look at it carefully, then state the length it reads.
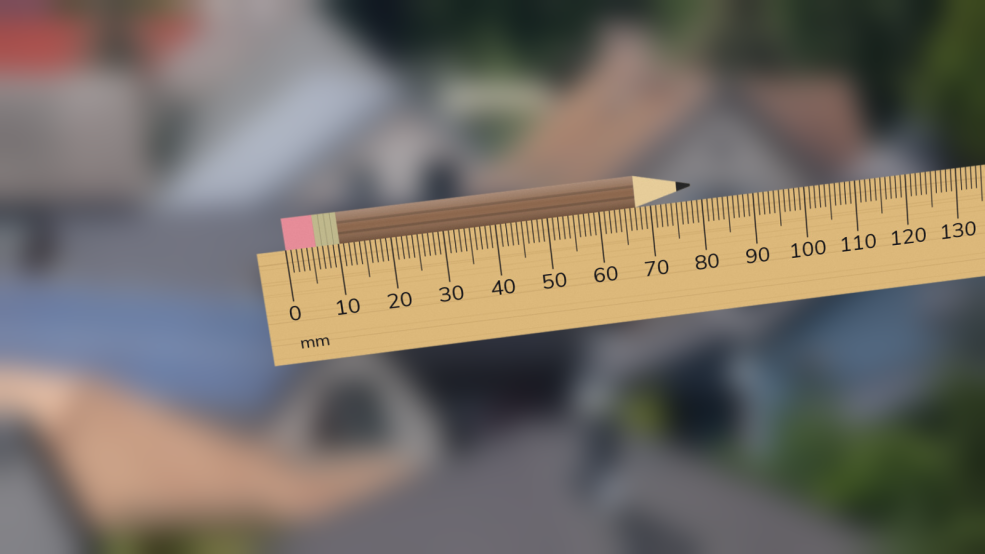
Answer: 78 mm
